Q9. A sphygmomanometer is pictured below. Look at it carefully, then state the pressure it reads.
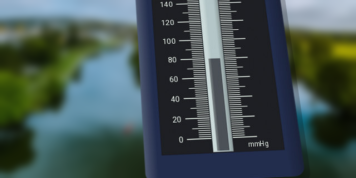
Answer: 80 mmHg
